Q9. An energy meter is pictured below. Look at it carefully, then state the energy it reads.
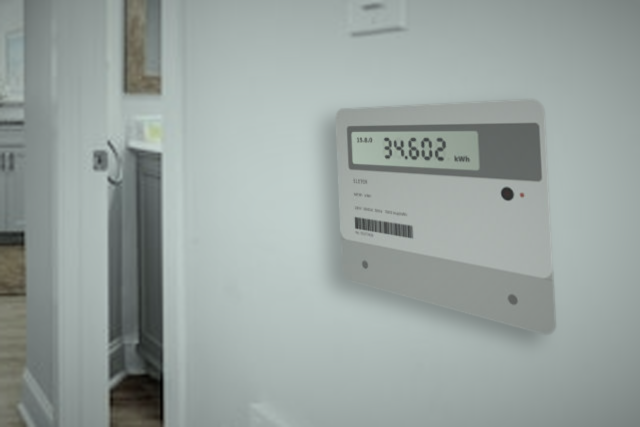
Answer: 34.602 kWh
